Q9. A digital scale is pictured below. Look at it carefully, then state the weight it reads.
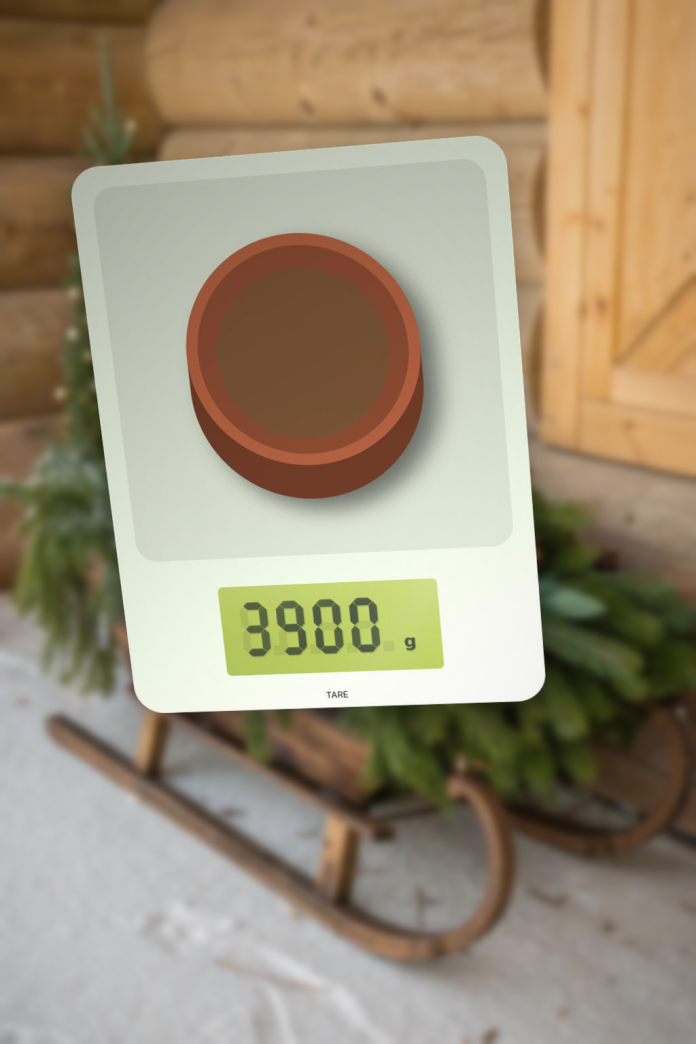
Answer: 3900 g
